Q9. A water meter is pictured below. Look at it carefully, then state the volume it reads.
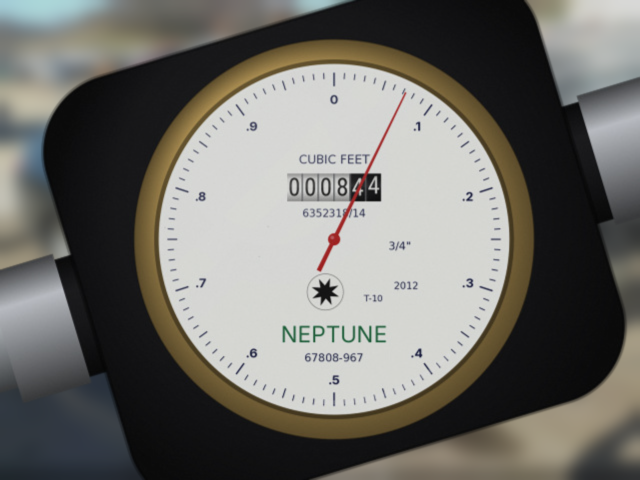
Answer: 844.07 ft³
